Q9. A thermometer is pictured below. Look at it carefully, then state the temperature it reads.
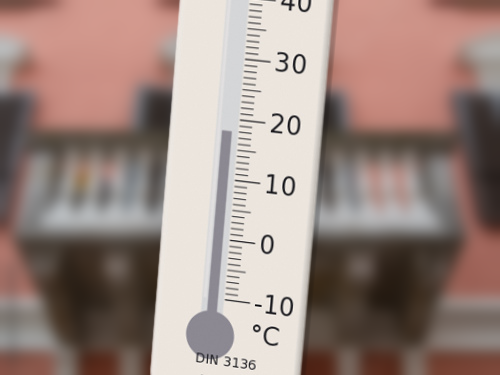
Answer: 18 °C
